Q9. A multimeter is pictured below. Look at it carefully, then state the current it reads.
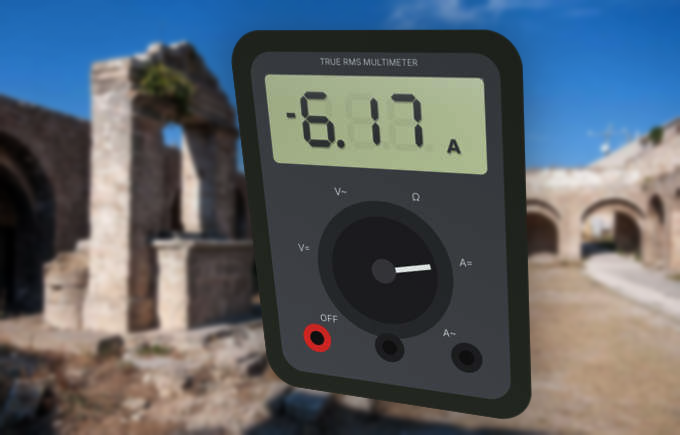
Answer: -6.17 A
